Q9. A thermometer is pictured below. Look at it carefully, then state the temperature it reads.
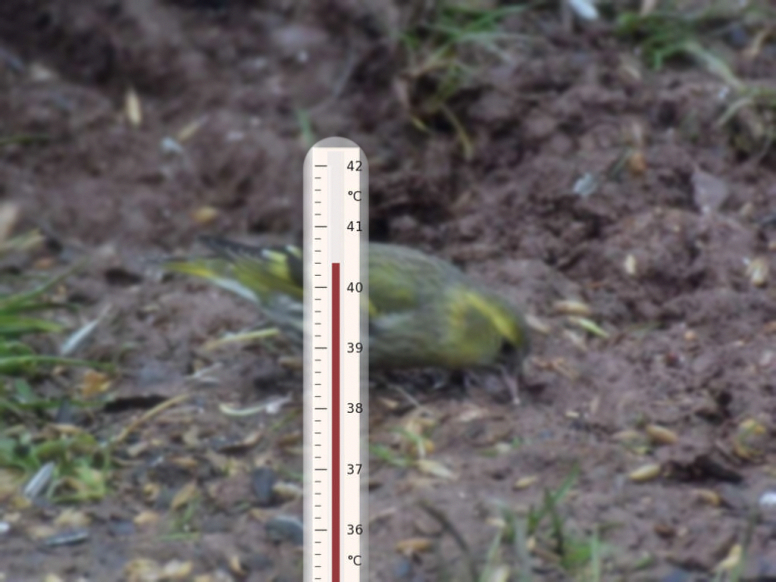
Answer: 40.4 °C
